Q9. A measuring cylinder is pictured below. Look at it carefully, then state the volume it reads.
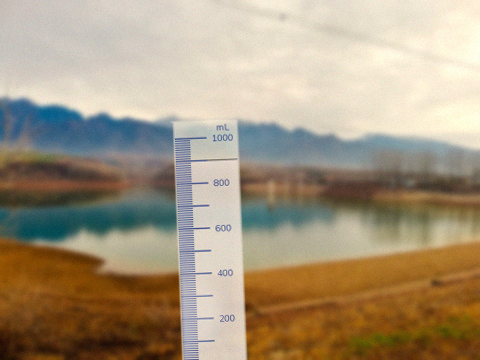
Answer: 900 mL
